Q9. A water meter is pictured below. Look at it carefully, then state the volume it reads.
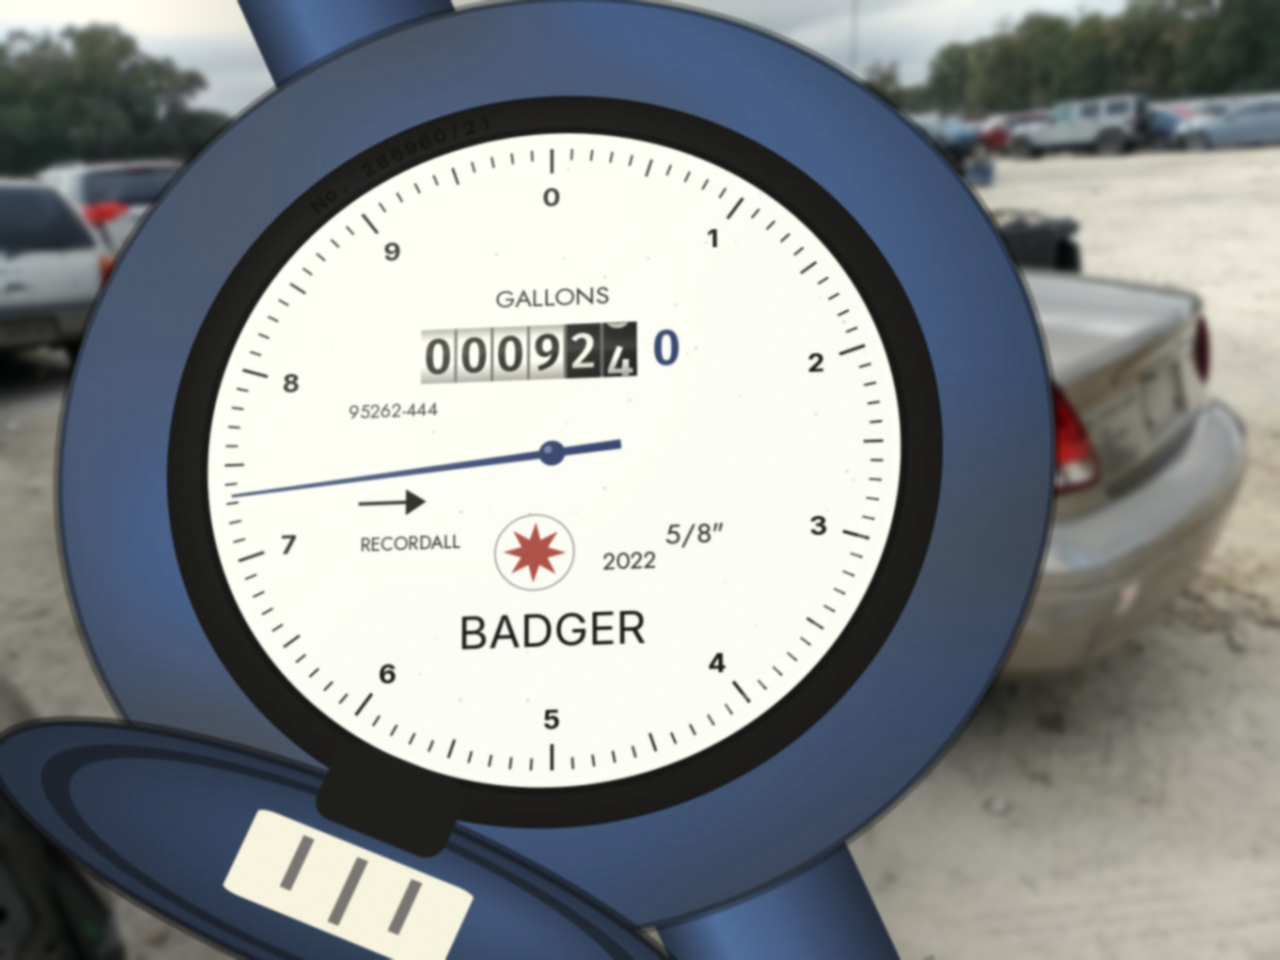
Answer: 9237.3 gal
